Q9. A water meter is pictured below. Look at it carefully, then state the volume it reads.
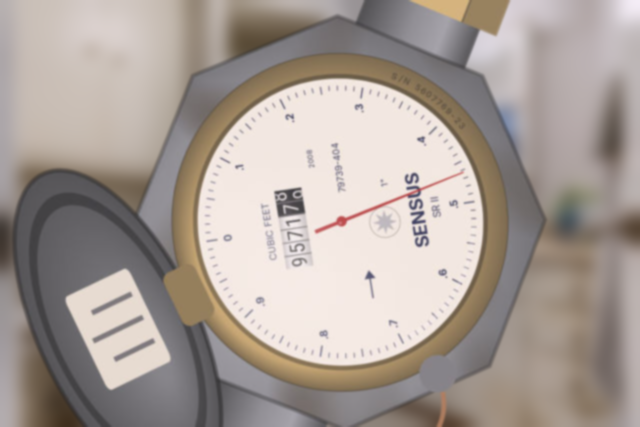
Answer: 957178.46 ft³
